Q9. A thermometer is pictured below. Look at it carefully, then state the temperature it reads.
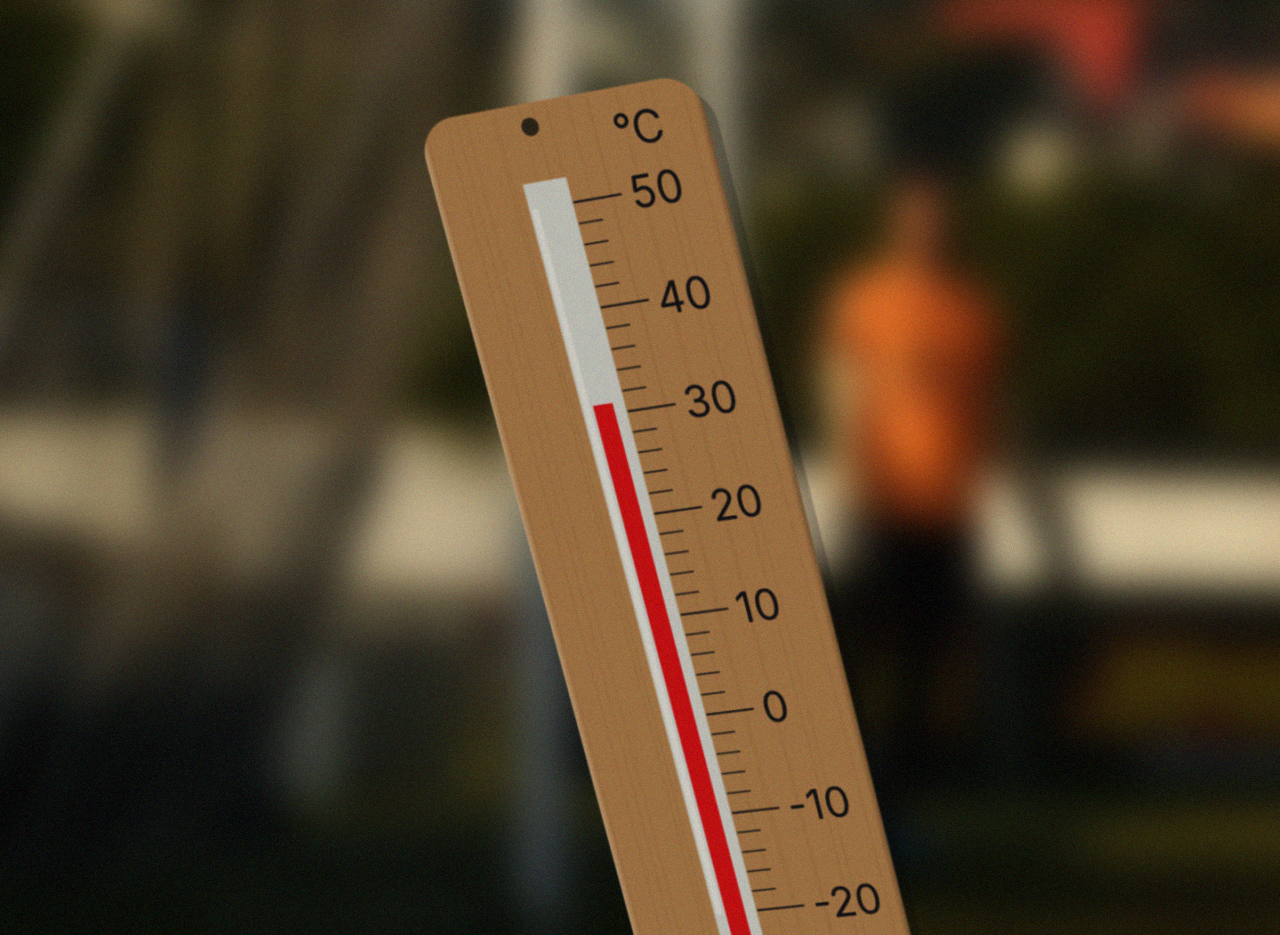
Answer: 31 °C
